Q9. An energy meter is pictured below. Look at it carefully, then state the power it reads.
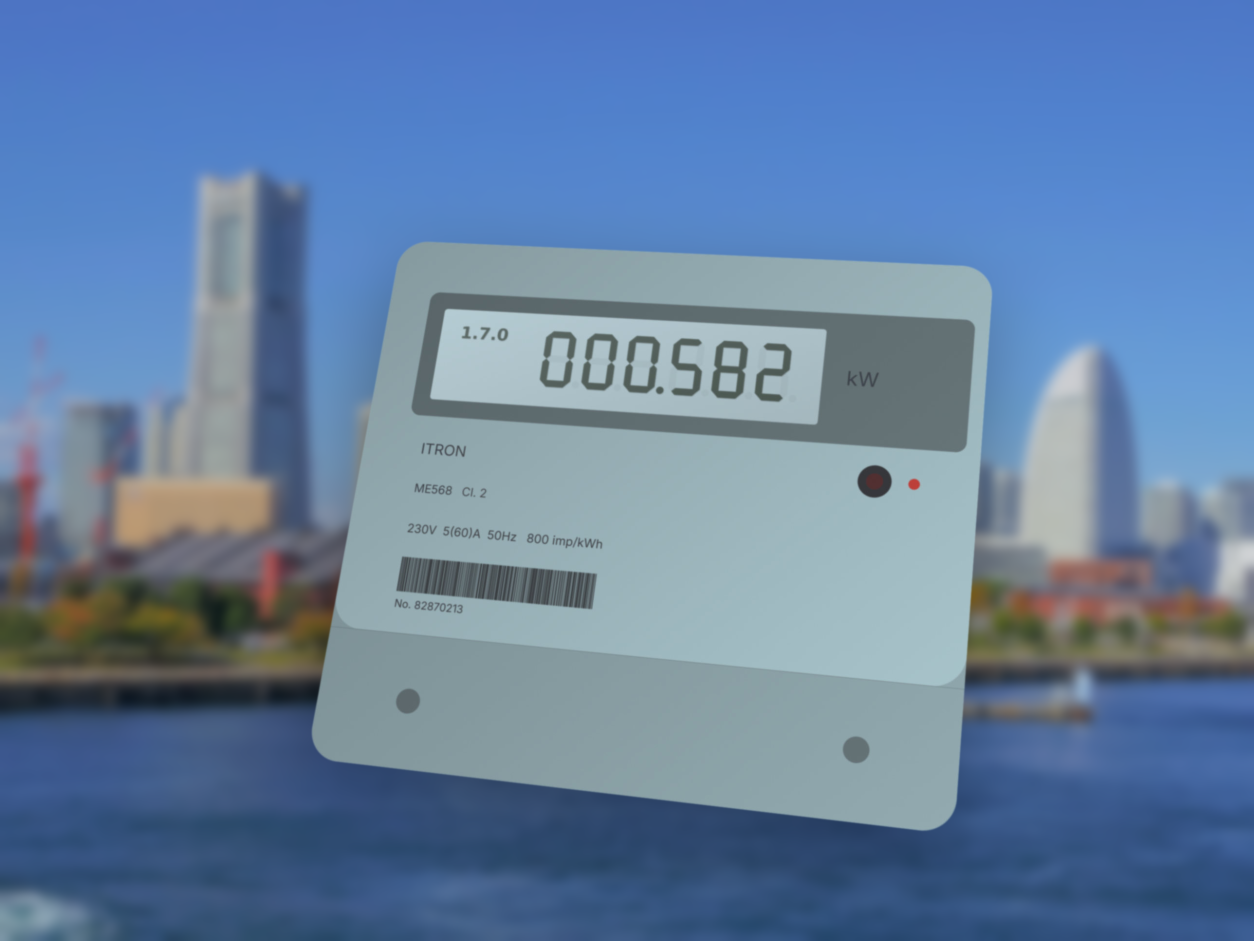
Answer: 0.582 kW
